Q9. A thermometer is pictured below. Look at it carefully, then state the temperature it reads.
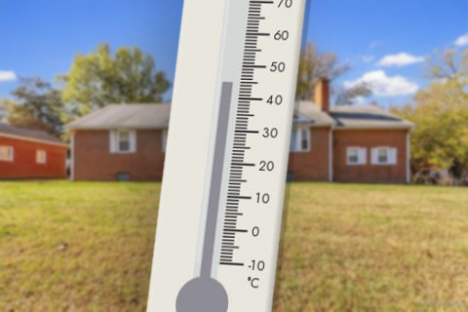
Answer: 45 °C
